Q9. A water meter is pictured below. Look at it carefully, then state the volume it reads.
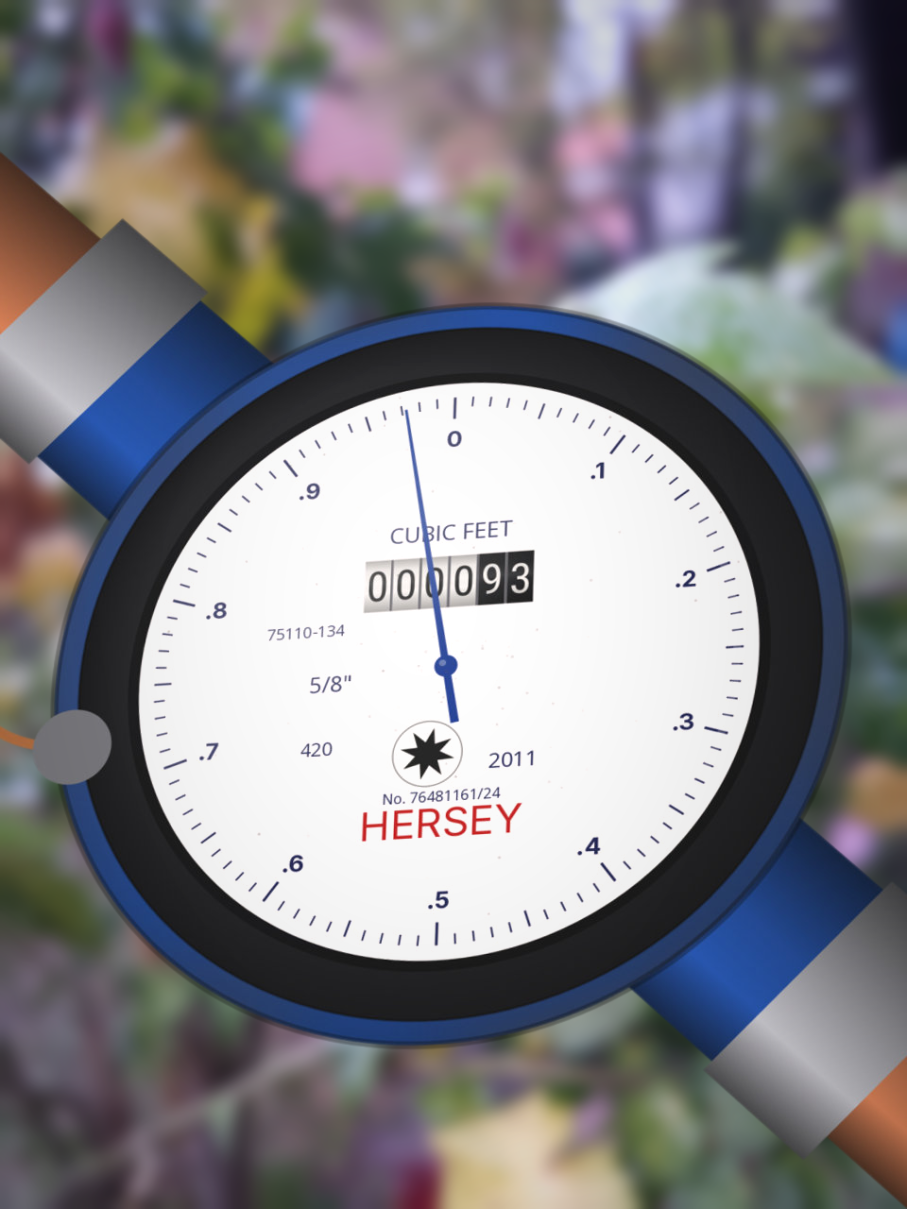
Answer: 92.97 ft³
